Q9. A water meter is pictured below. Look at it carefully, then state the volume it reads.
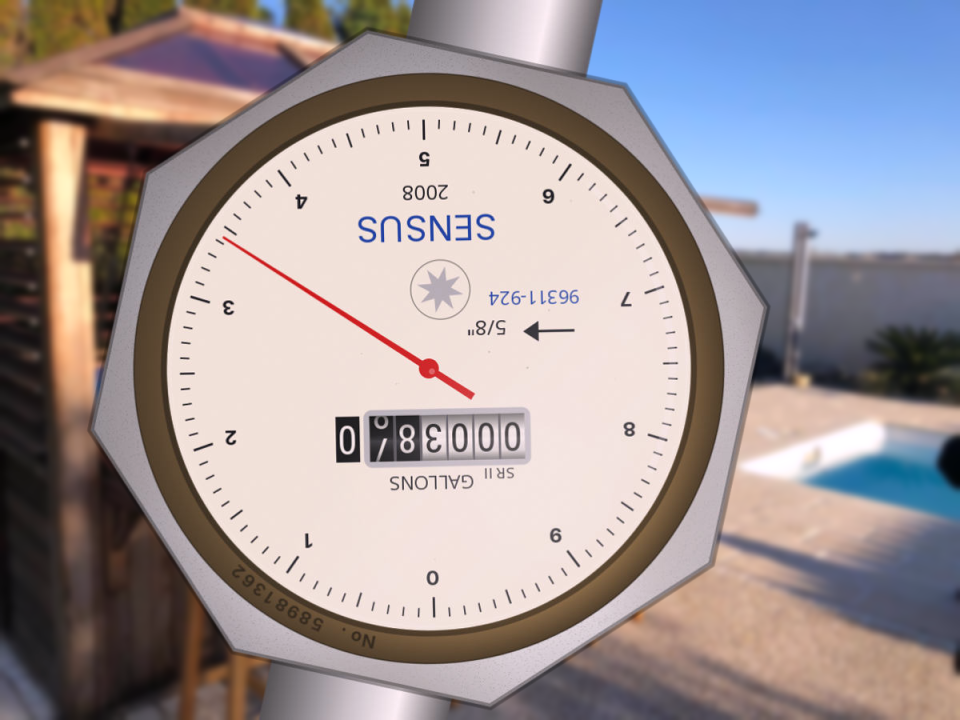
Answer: 3873.4 gal
